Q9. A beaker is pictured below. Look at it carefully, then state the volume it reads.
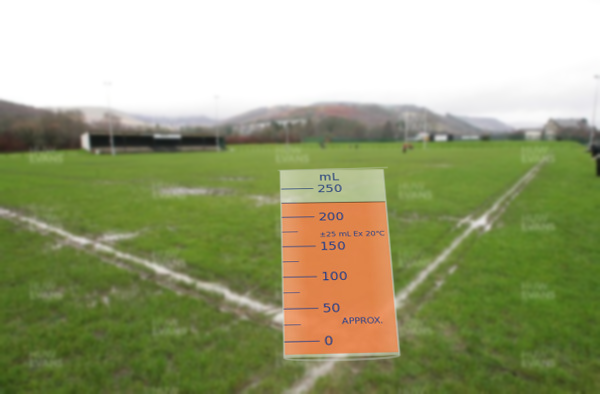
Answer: 225 mL
